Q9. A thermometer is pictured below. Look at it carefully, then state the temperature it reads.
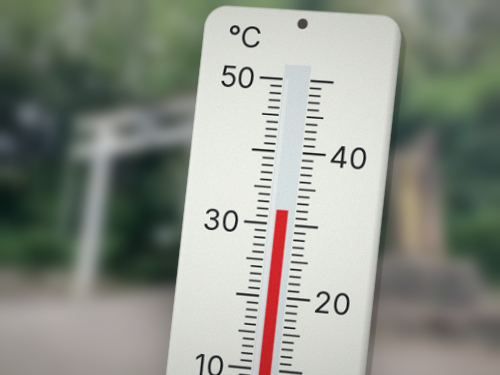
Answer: 32 °C
